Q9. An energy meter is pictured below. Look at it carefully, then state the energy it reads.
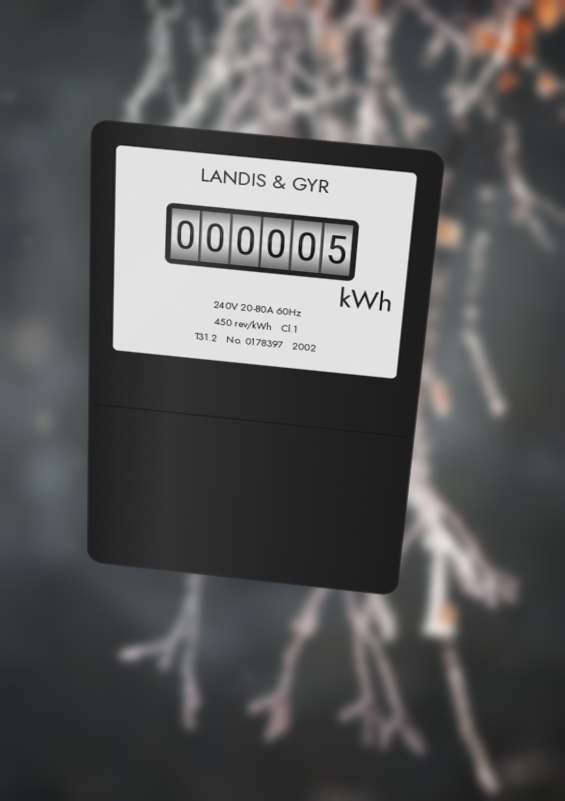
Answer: 5 kWh
